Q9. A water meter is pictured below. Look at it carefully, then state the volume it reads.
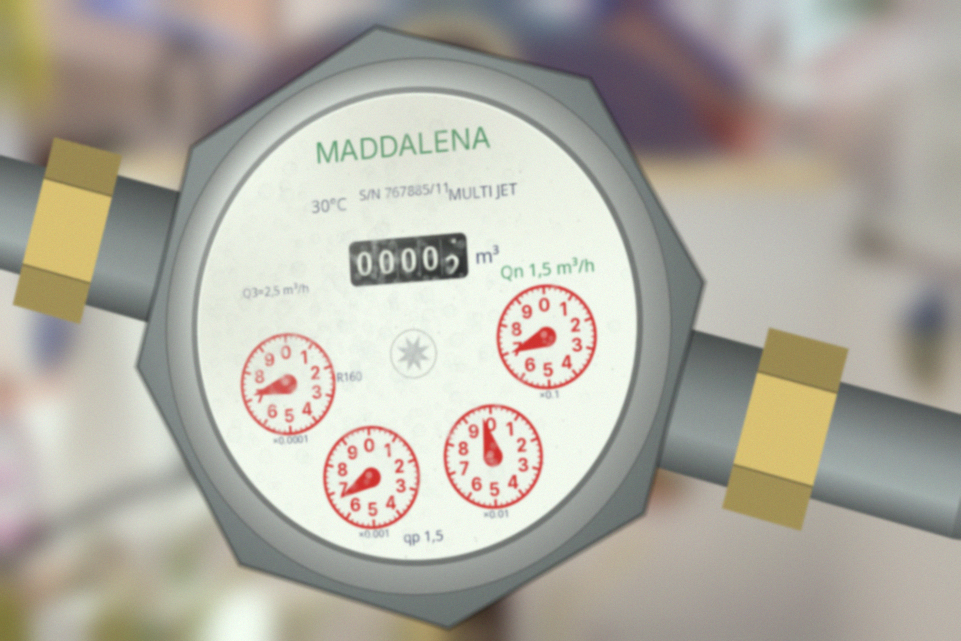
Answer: 1.6967 m³
